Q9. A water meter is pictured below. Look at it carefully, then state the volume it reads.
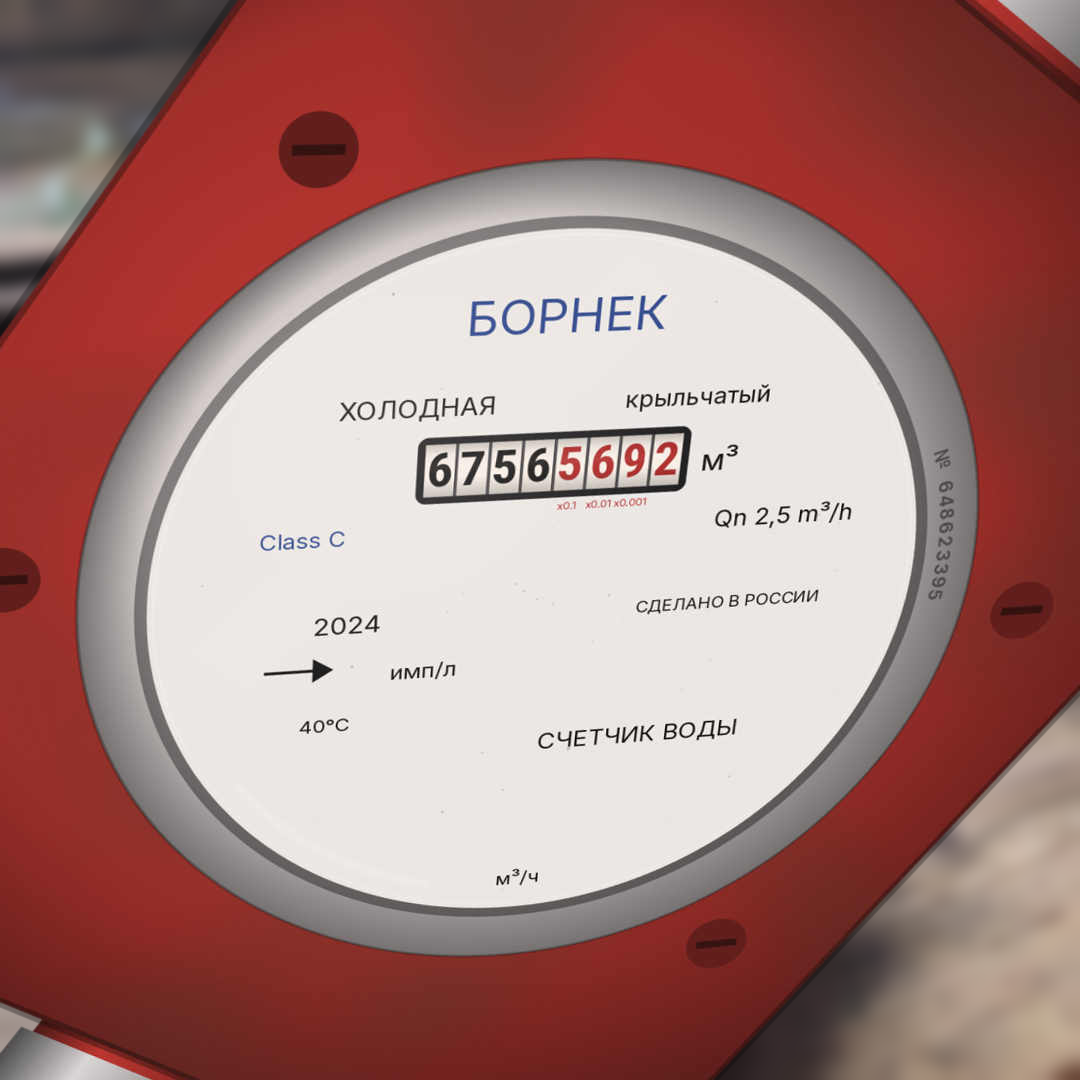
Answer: 6756.5692 m³
